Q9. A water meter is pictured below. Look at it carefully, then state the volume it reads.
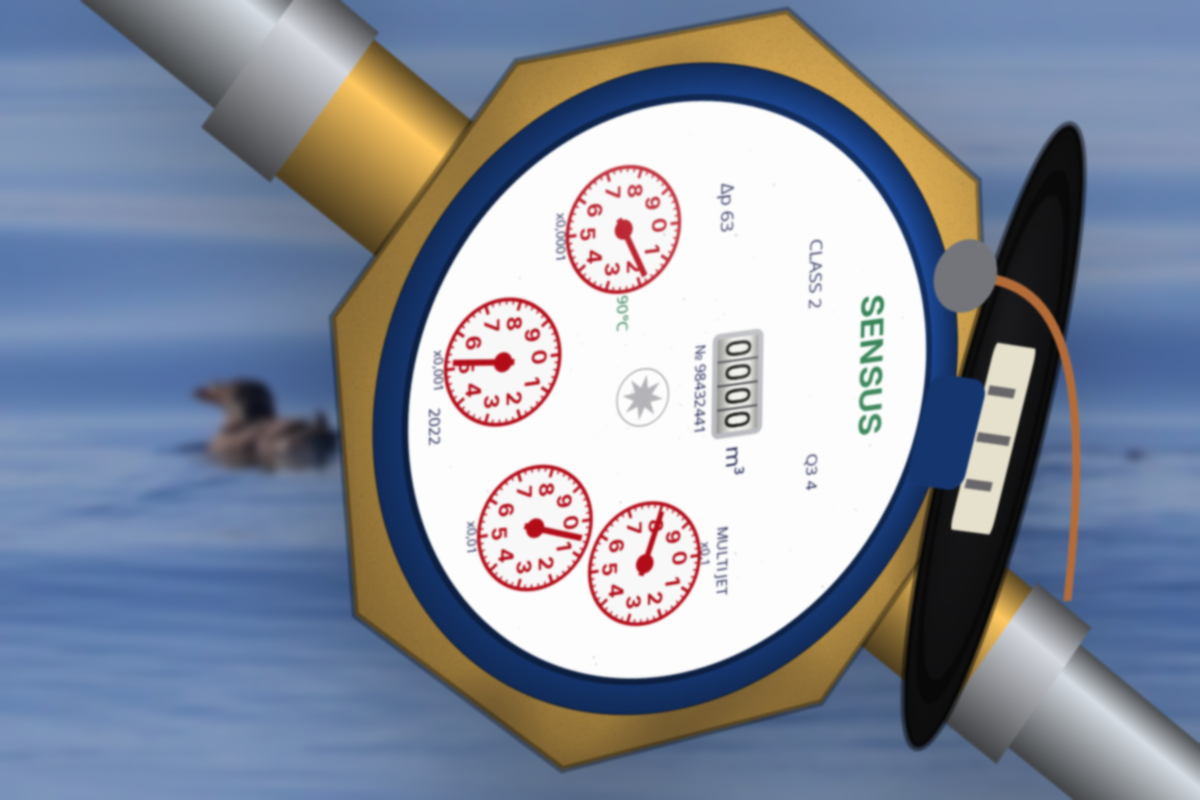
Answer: 0.8051 m³
